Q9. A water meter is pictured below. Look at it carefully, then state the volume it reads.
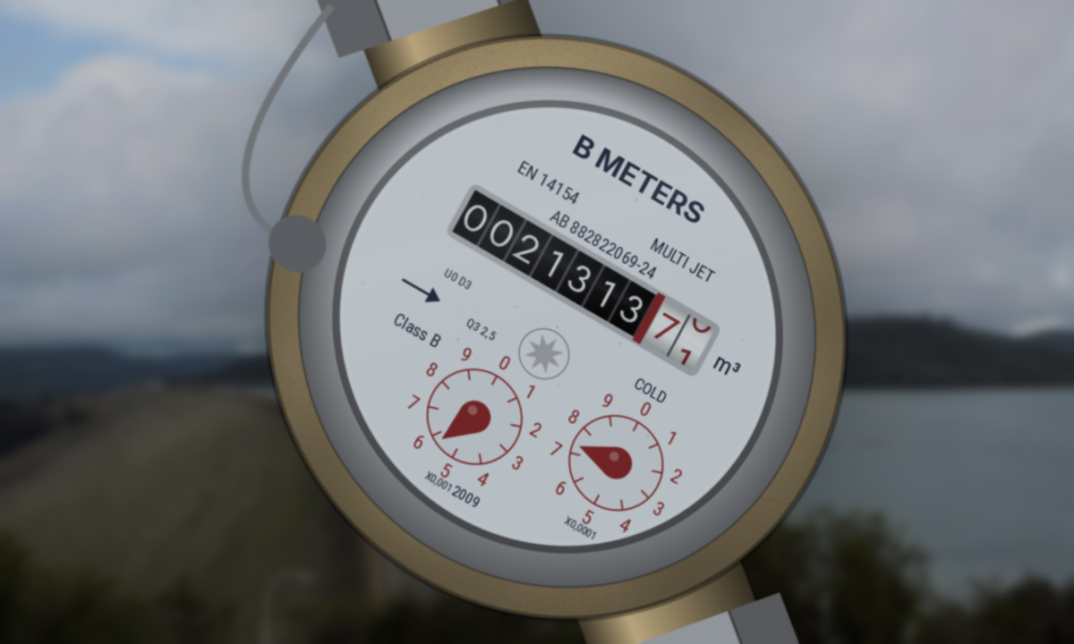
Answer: 21313.7057 m³
